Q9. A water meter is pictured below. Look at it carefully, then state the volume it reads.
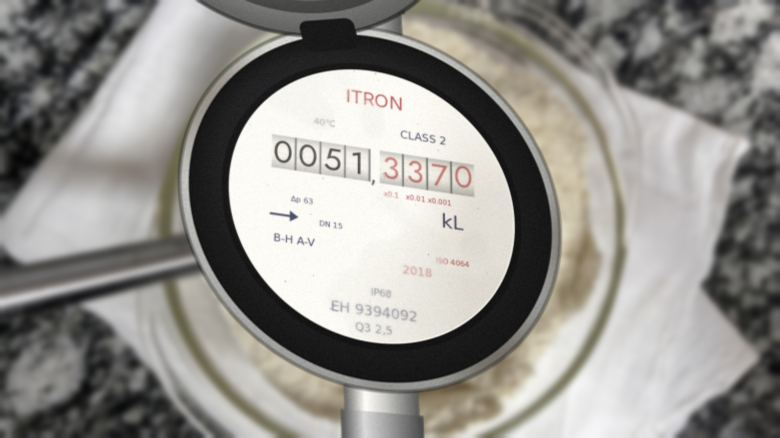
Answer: 51.3370 kL
